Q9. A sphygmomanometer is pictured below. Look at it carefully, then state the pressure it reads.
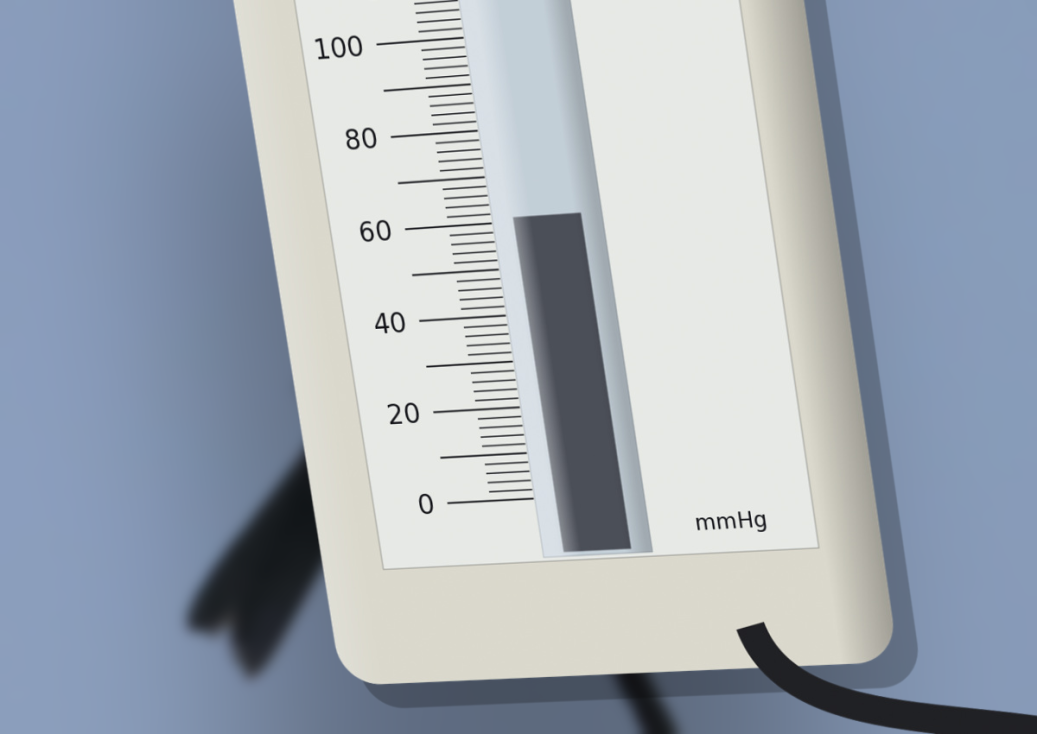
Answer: 61 mmHg
